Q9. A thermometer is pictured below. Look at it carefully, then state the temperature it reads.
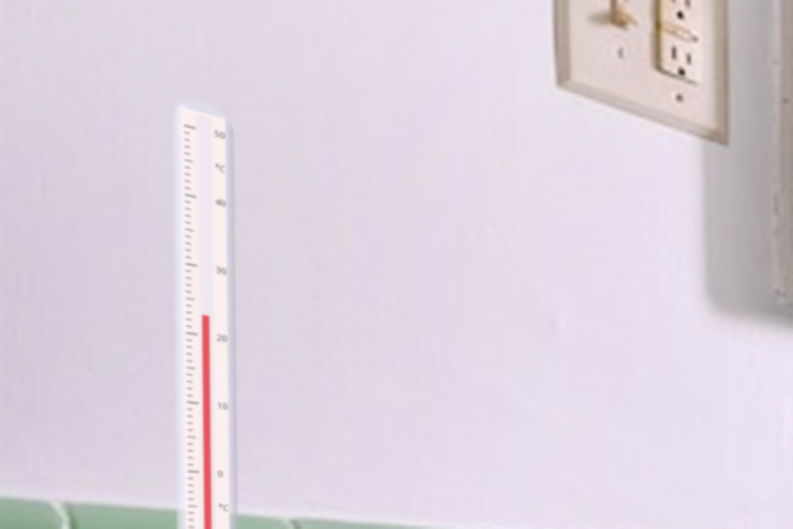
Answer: 23 °C
